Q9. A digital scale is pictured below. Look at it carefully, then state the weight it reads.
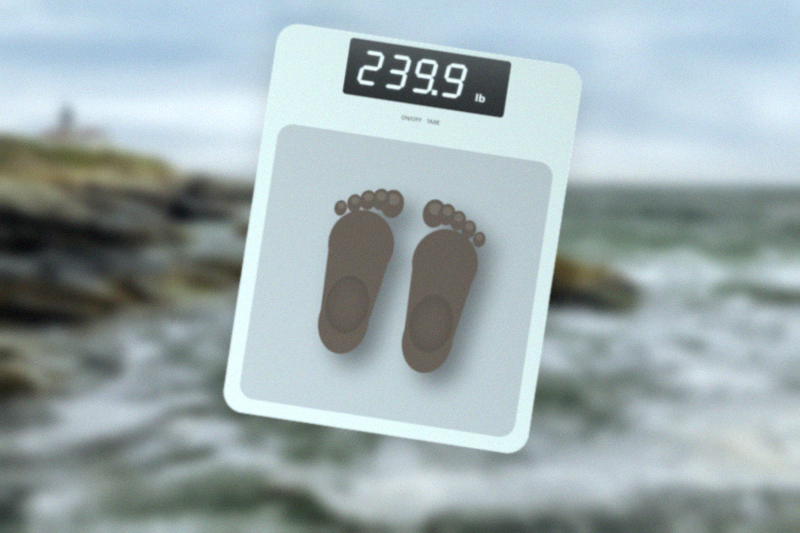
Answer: 239.9 lb
